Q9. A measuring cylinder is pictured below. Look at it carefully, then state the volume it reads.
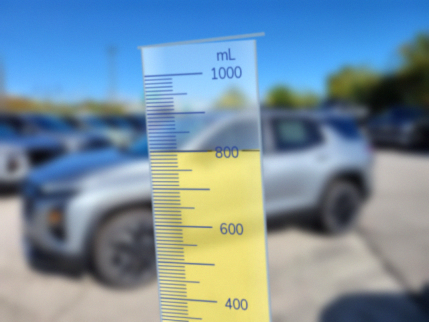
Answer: 800 mL
